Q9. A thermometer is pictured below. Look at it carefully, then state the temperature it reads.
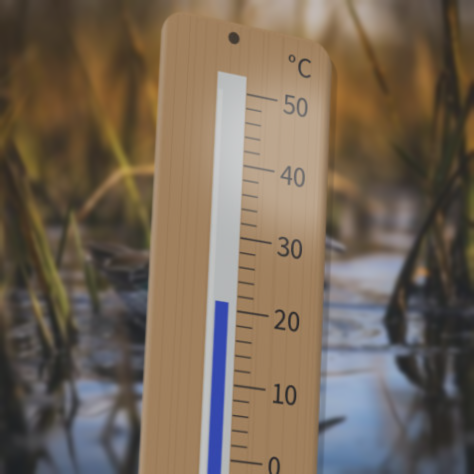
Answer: 21 °C
